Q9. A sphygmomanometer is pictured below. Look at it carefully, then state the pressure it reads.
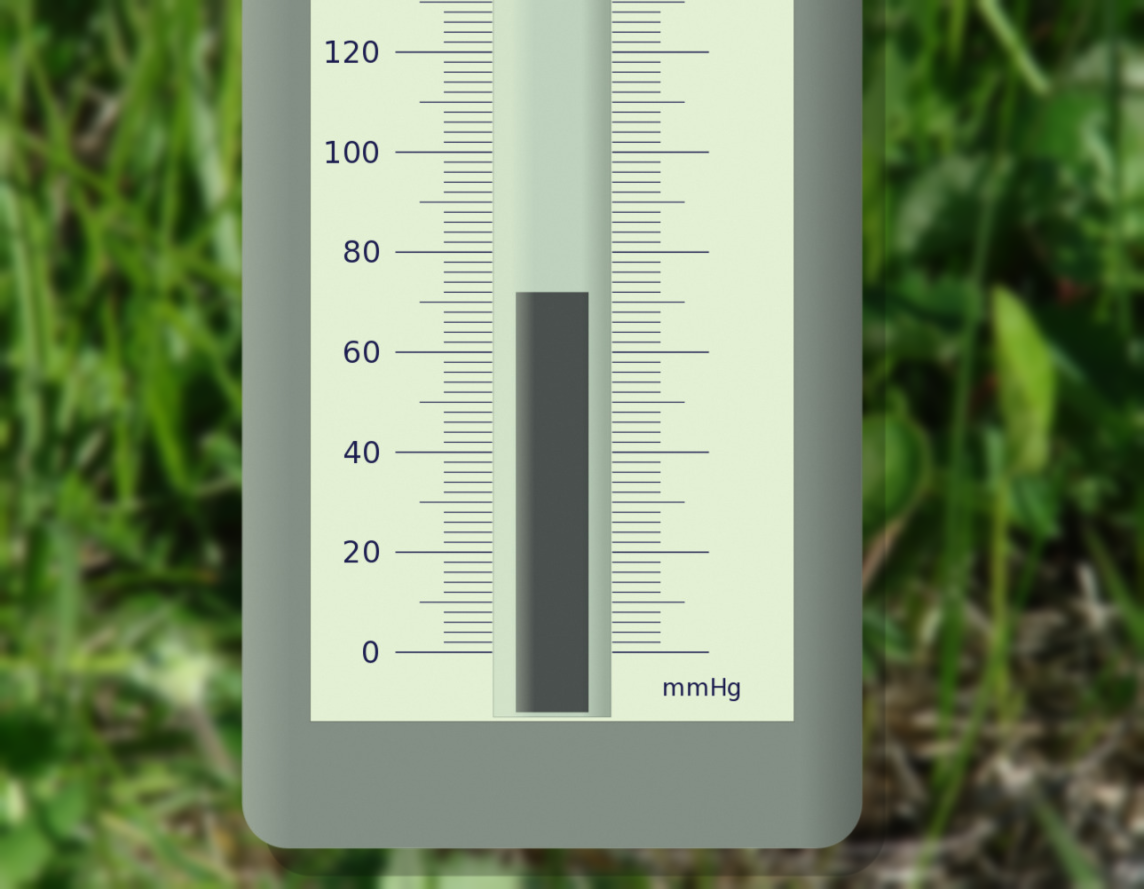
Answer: 72 mmHg
